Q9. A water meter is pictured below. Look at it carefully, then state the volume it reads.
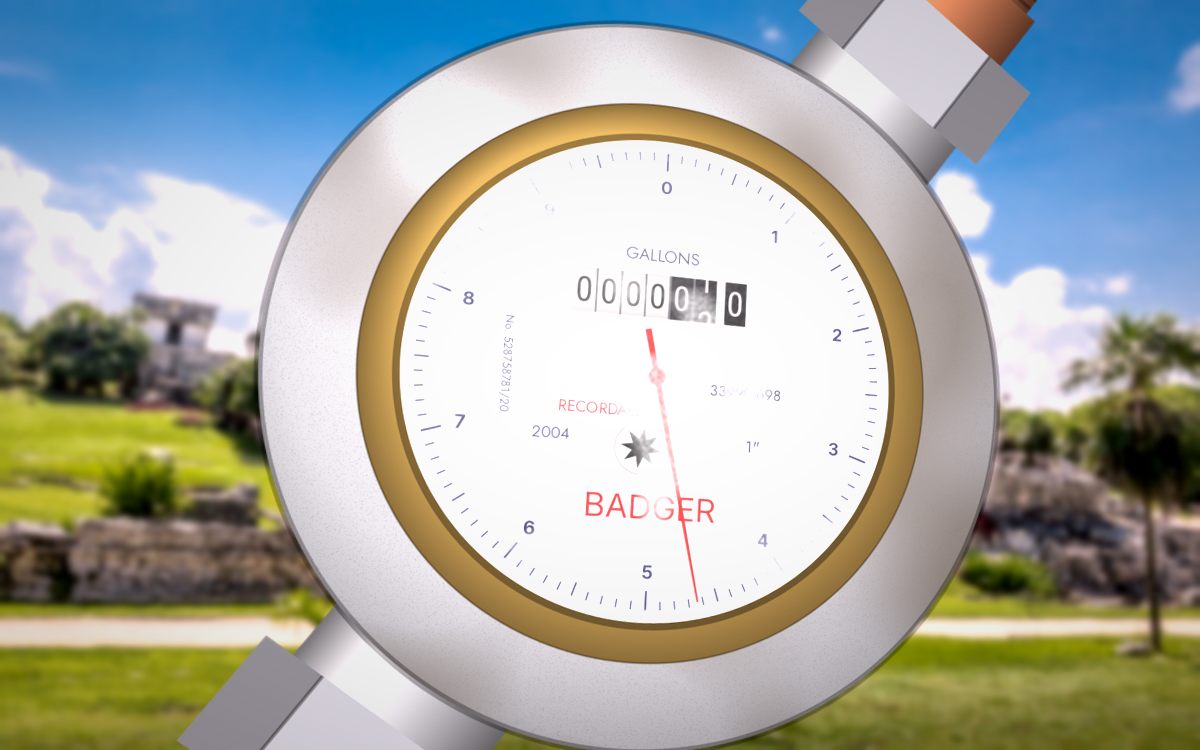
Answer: 14.6 gal
